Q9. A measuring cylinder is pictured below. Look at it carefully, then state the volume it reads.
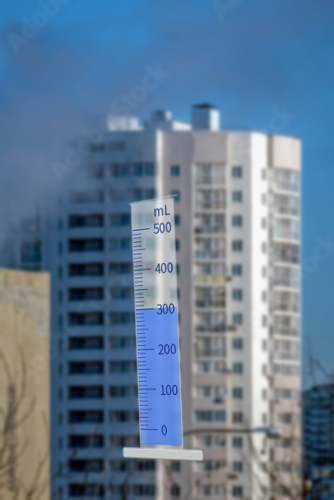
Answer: 300 mL
